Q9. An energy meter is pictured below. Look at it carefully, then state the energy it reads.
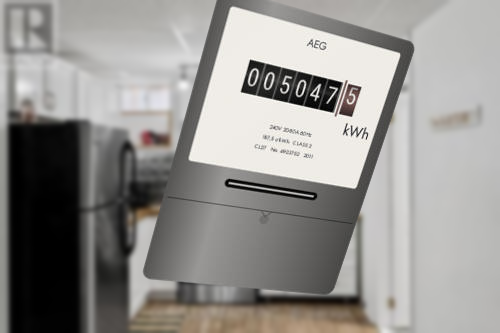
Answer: 5047.5 kWh
